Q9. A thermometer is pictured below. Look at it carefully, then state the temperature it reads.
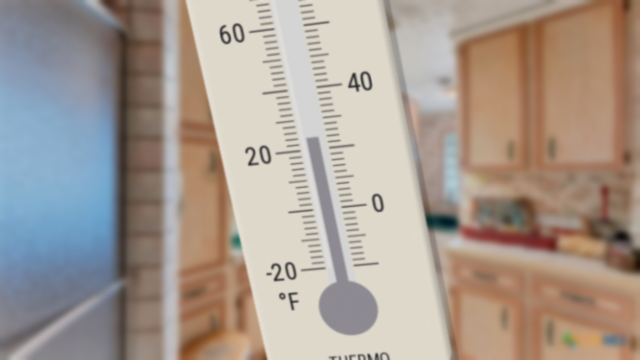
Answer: 24 °F
